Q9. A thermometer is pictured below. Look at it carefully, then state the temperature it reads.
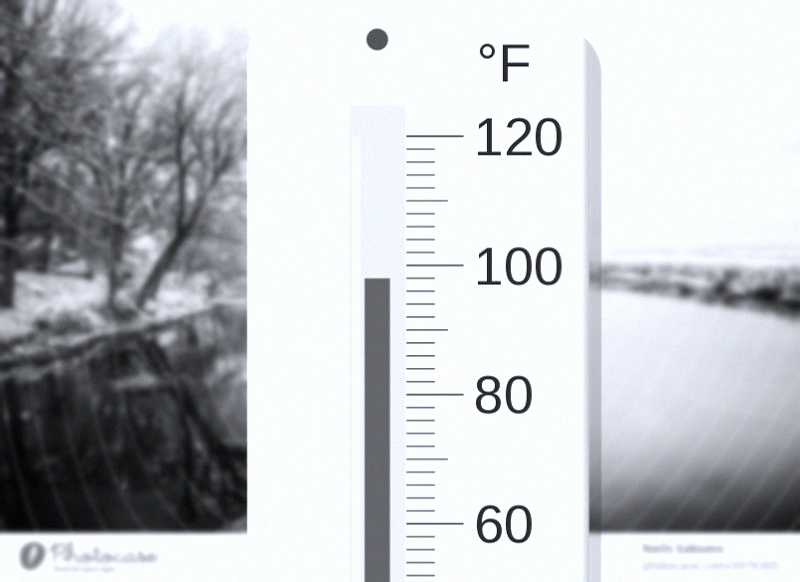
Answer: 98 °F
